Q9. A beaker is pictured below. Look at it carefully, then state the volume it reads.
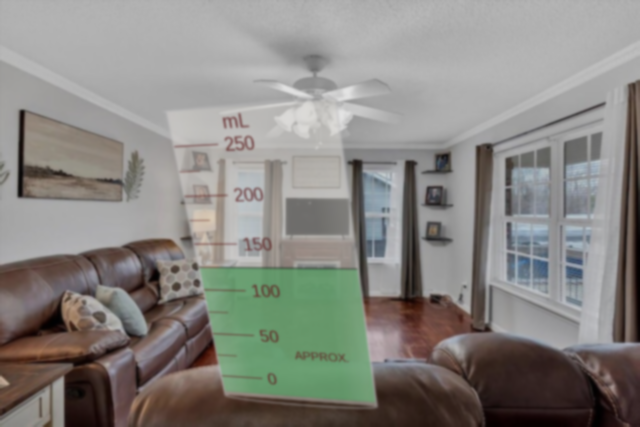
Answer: 125 mL
